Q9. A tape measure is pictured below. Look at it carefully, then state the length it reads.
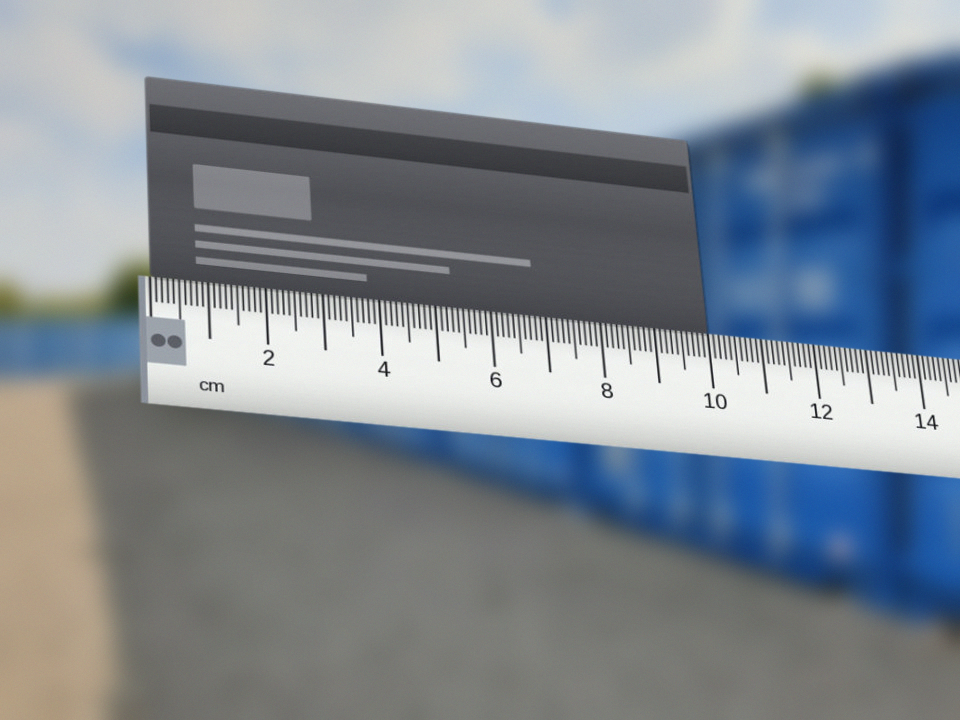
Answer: 10 cm
